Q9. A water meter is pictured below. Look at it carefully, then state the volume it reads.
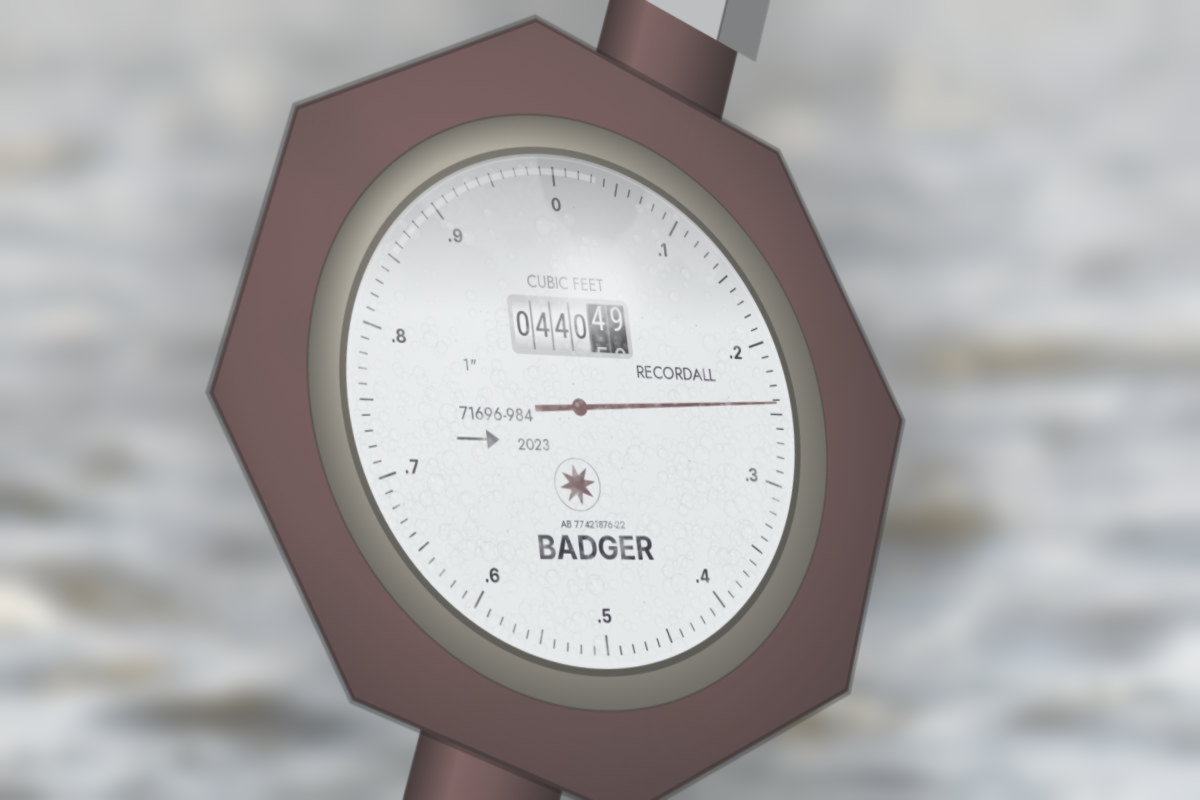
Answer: 44049.24 ft³
